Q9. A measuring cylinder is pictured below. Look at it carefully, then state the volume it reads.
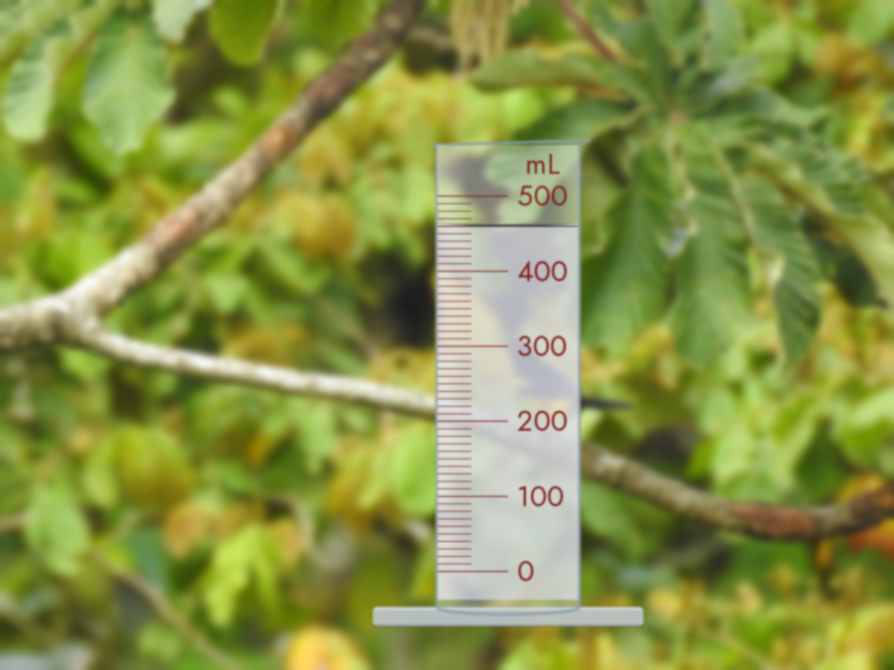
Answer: 460 mL
